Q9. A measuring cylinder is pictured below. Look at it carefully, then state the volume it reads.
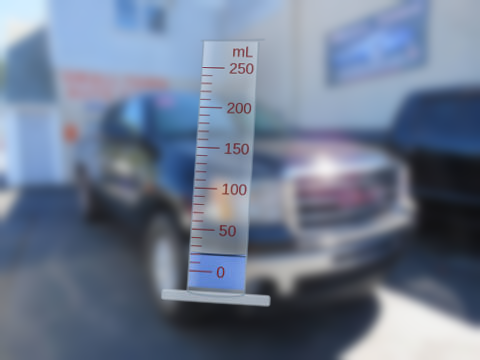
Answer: 20 mL
